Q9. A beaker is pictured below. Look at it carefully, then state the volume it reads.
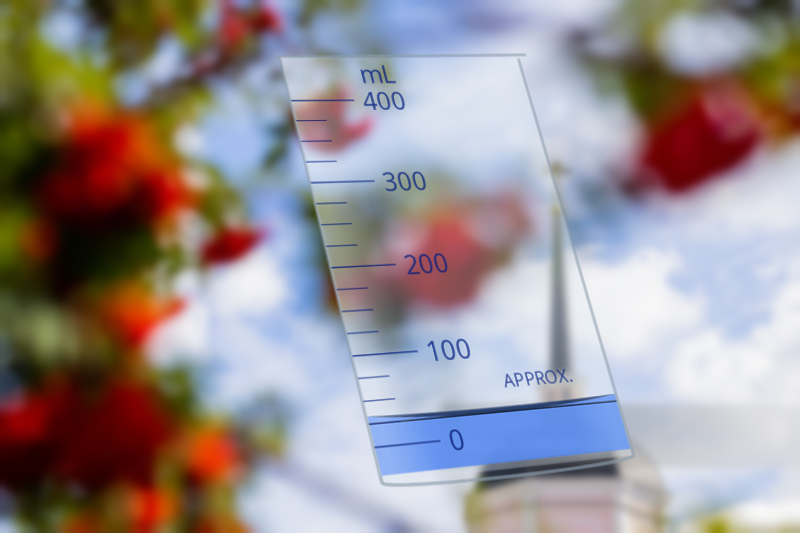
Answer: 25 mL
